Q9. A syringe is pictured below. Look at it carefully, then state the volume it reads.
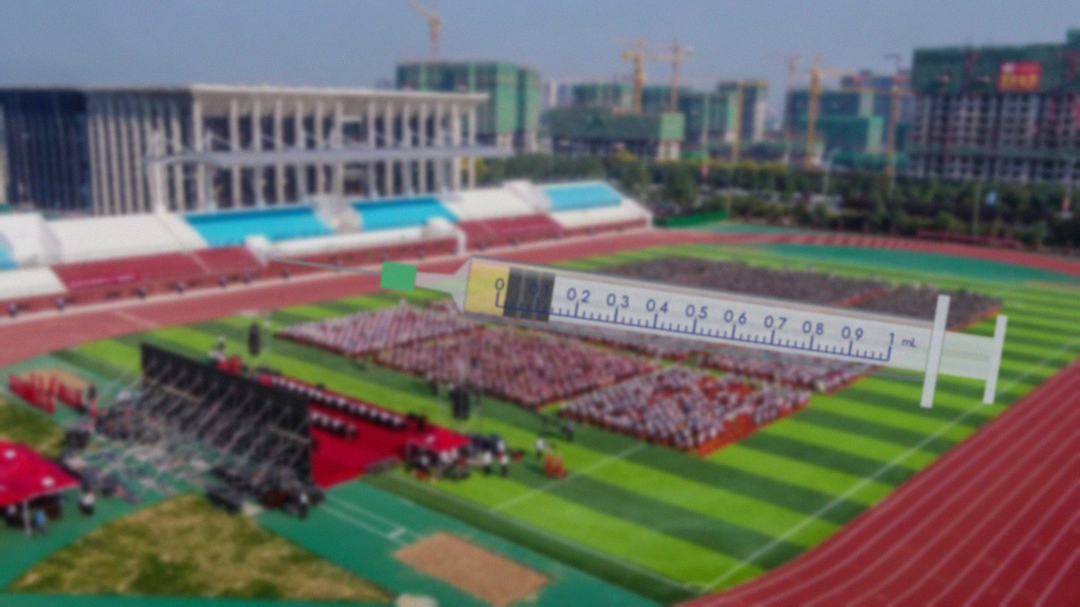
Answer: 0.02 mL
